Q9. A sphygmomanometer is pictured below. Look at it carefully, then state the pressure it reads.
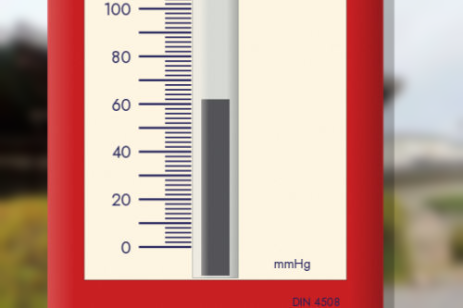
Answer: 62 mmHg
